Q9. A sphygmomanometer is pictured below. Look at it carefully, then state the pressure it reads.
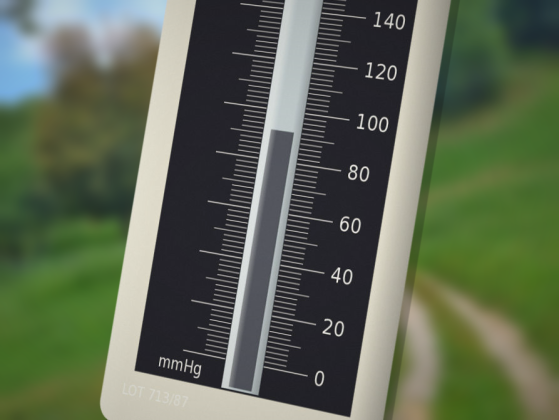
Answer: 92 mmHg
